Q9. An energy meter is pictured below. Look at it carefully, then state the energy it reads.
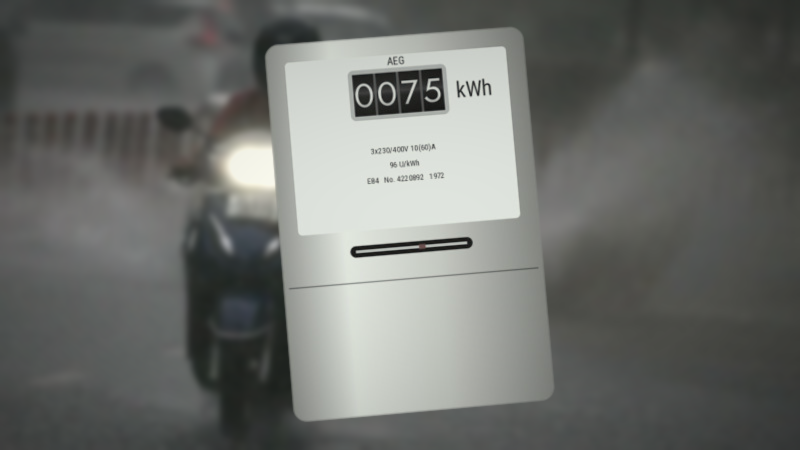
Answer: 75 kWh
